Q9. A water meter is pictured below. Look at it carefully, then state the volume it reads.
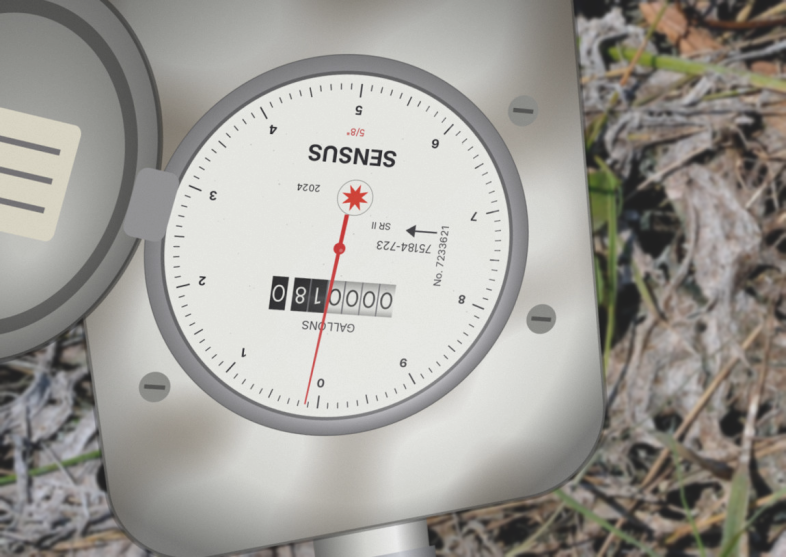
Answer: 180.1 gal
